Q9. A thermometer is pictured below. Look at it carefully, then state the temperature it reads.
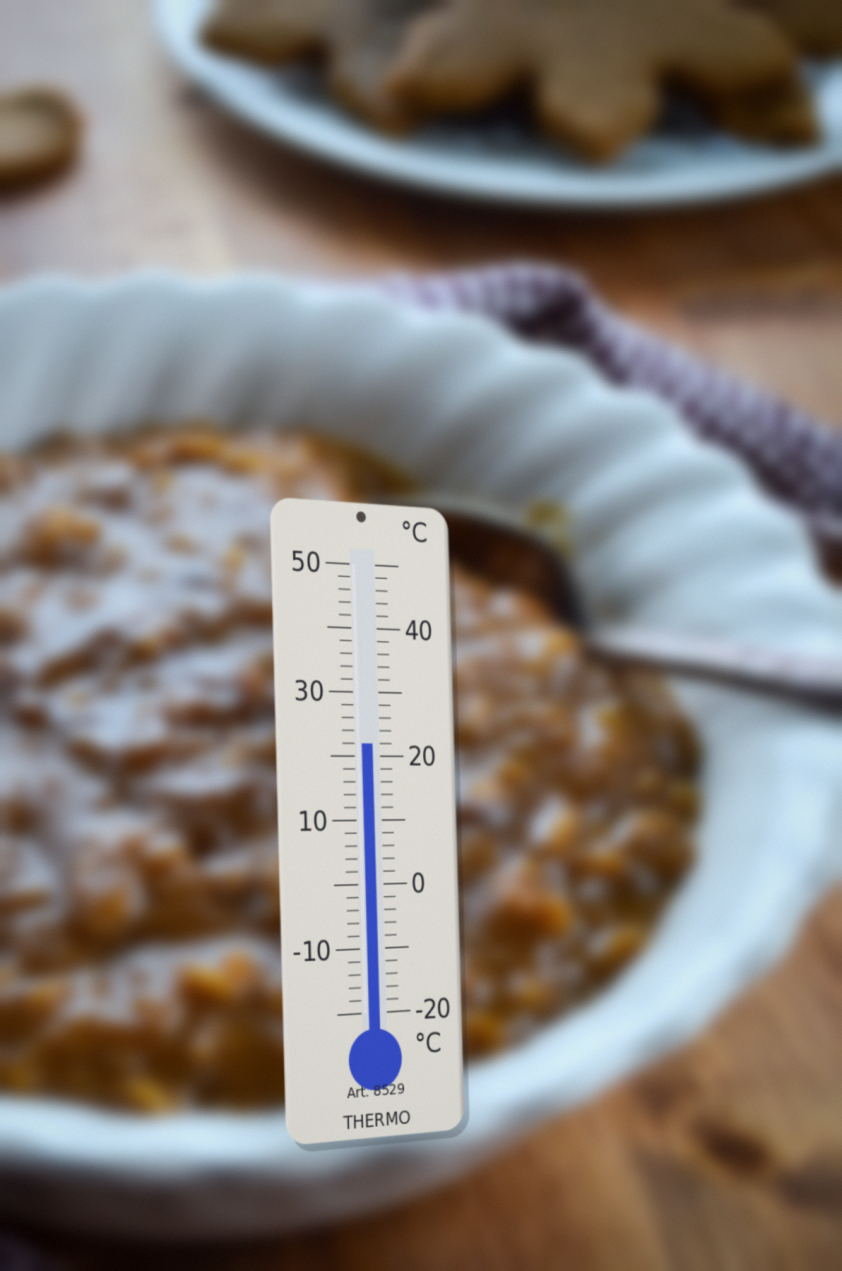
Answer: 22 °C
